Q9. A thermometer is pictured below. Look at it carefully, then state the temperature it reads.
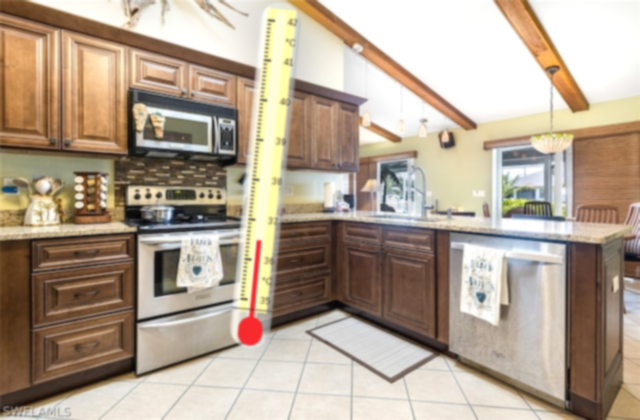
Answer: 36.5 °C
